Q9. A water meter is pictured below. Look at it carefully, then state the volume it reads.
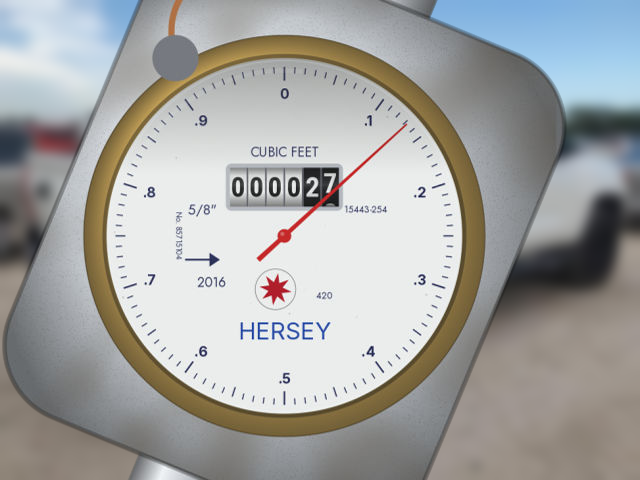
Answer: 27.13 ft³
